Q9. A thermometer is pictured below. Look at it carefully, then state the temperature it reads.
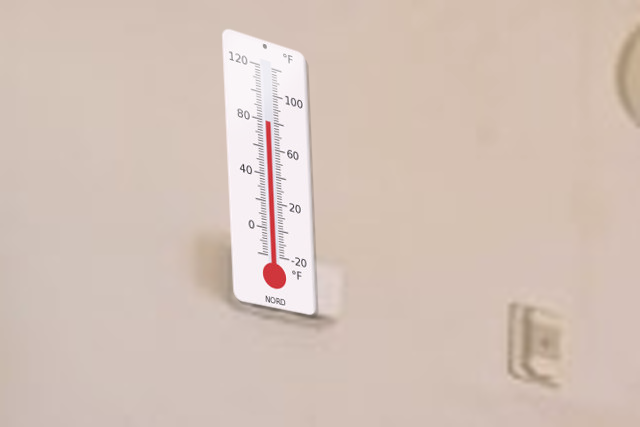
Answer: 80 °F
